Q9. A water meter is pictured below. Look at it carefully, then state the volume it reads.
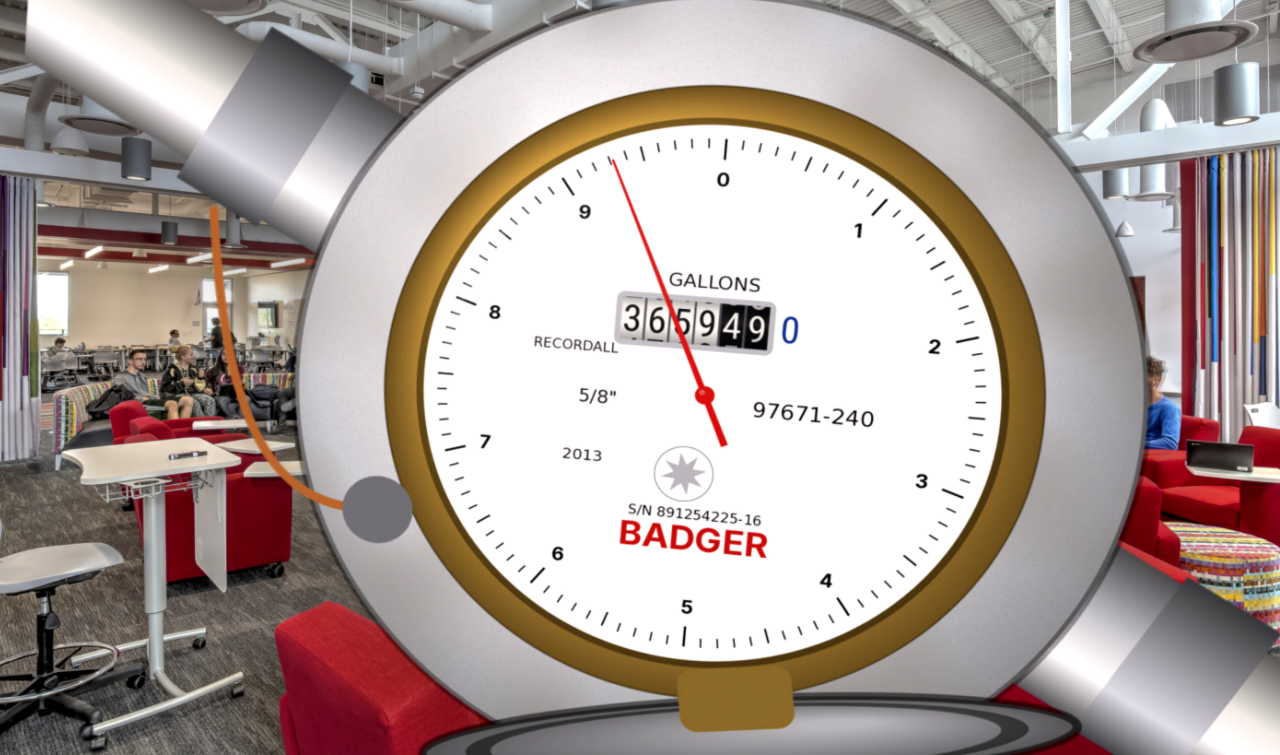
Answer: 3659489.3 gal
